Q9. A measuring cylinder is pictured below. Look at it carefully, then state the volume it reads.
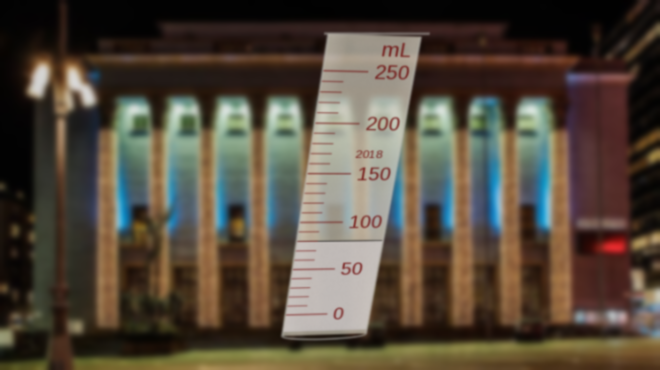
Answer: 80 mL
